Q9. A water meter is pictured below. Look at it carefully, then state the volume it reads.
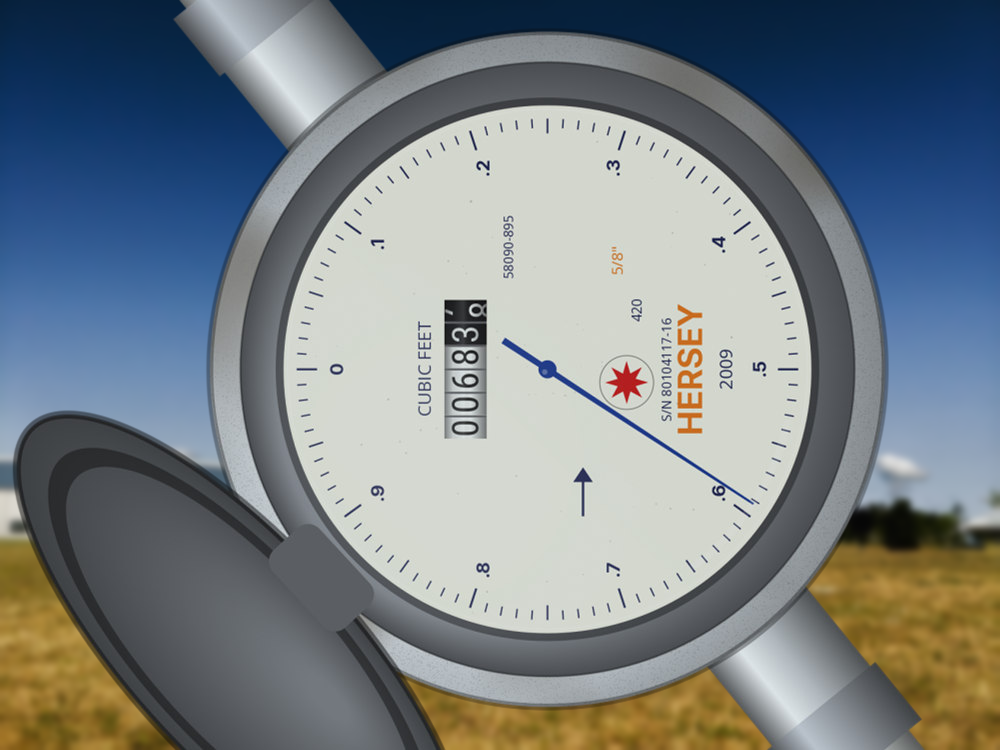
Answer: 6837.59 ft³
